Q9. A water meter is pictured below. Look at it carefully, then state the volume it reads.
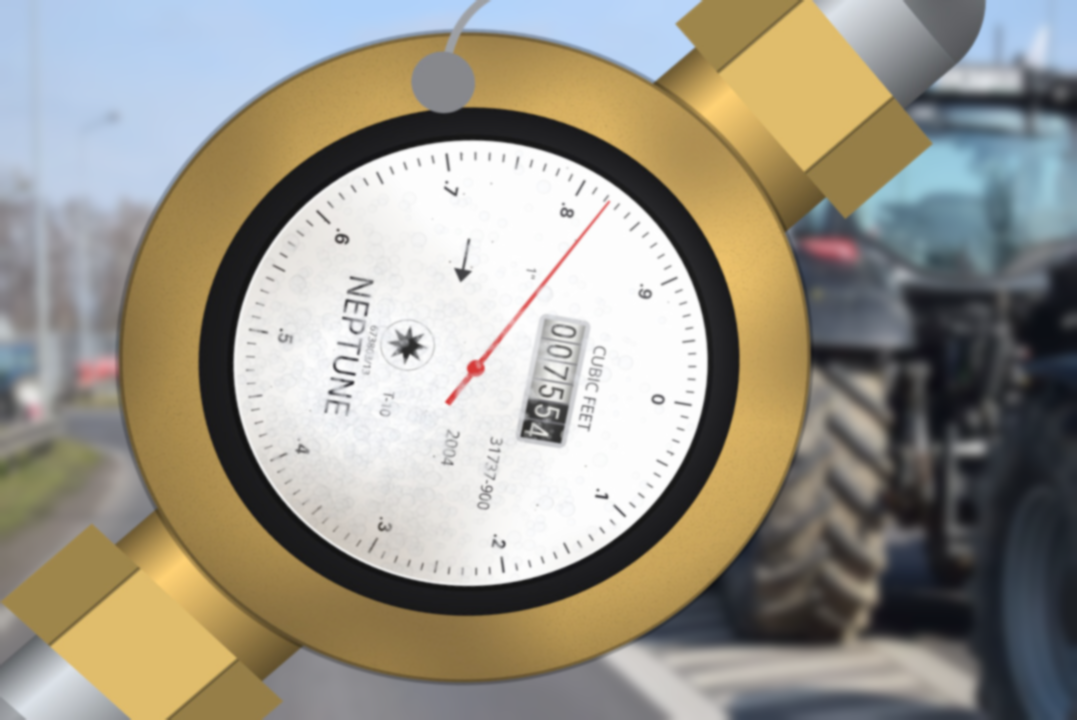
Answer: 7553.82 ft³
